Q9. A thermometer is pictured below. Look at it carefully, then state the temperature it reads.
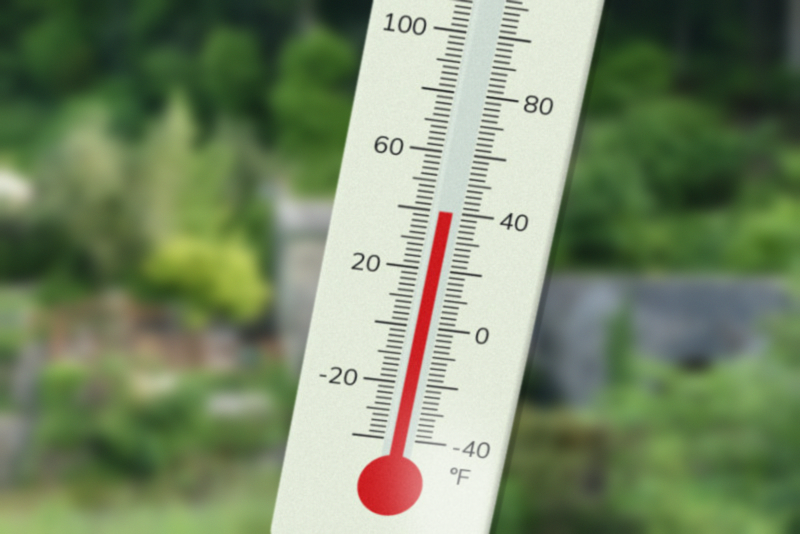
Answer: 40 °F
